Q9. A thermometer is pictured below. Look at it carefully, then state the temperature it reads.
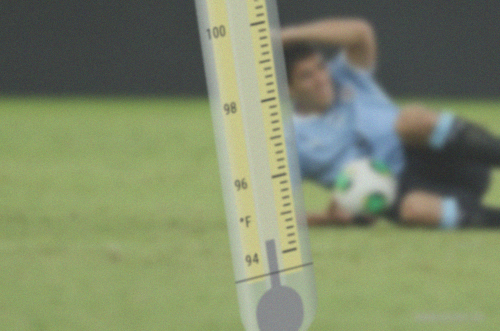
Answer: 94.4 °F
